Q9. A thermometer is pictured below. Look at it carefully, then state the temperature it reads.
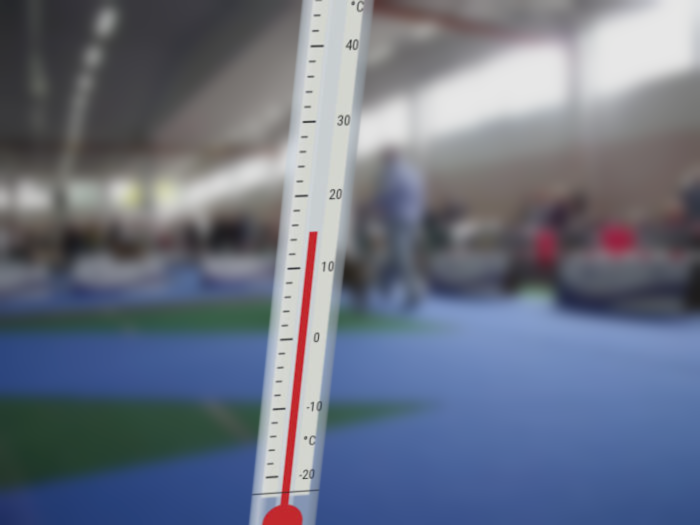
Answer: 15 °C
